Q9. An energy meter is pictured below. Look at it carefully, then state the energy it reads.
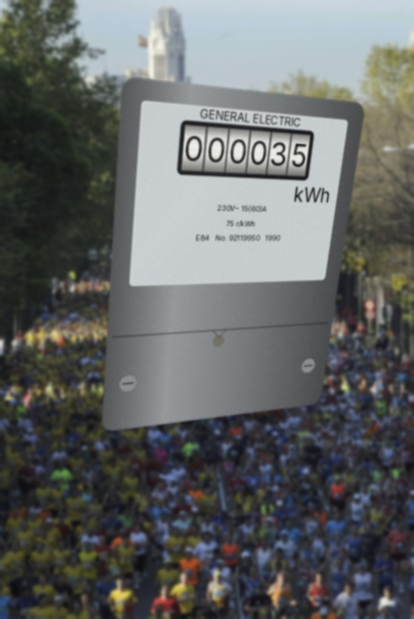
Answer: 35 kWh
